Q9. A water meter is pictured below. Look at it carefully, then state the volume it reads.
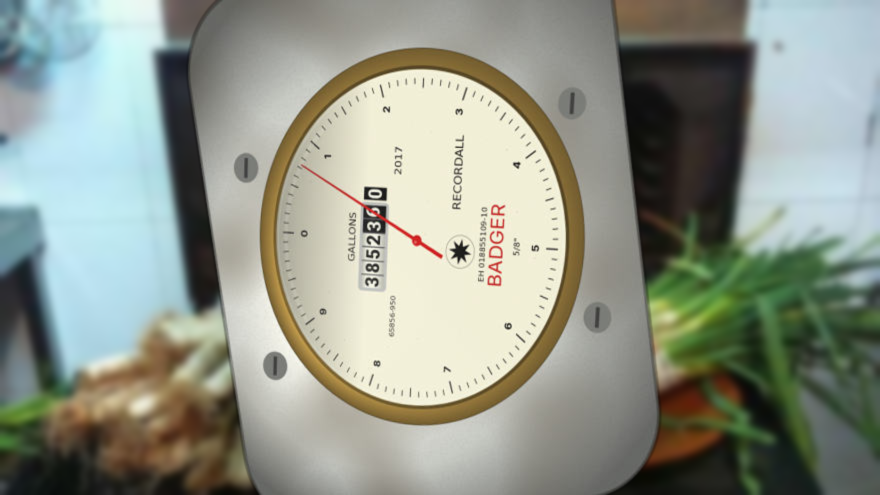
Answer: 3852360.7 gal
